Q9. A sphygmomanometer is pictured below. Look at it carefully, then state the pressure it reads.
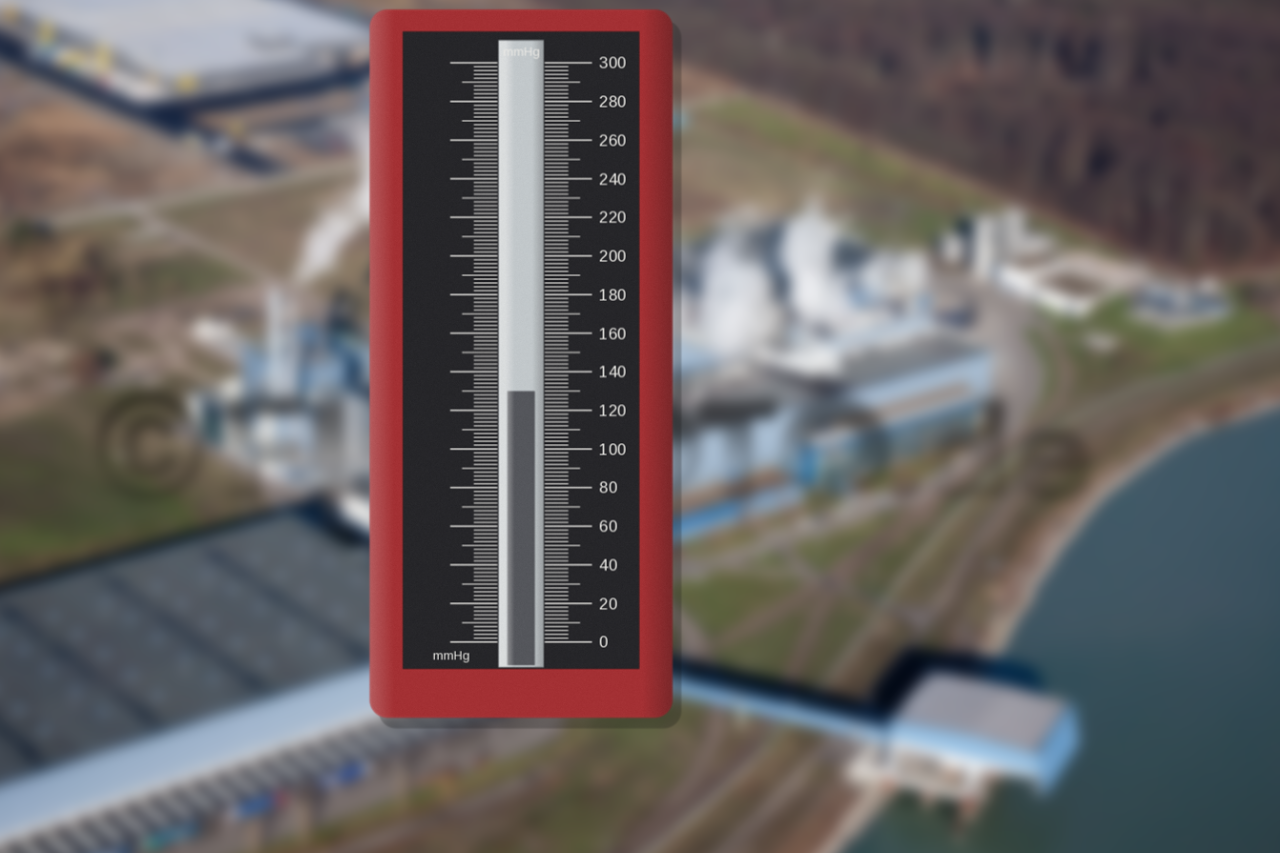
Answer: 130 mmHg
